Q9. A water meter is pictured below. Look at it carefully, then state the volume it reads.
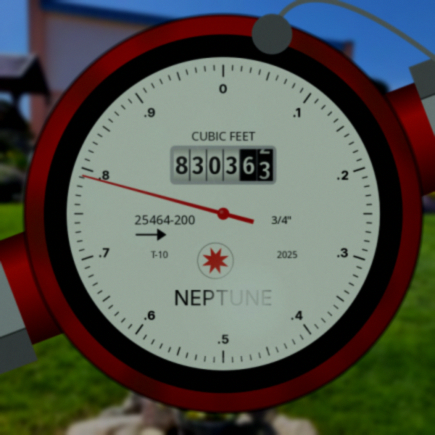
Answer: 830362.79 ft³
